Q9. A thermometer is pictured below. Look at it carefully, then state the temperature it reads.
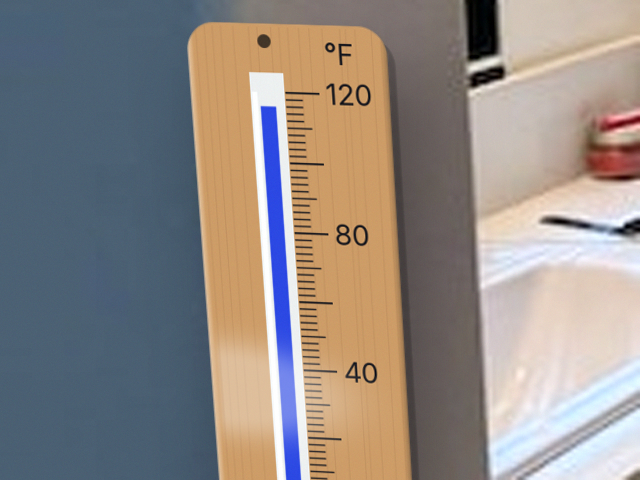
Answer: 116 °F
